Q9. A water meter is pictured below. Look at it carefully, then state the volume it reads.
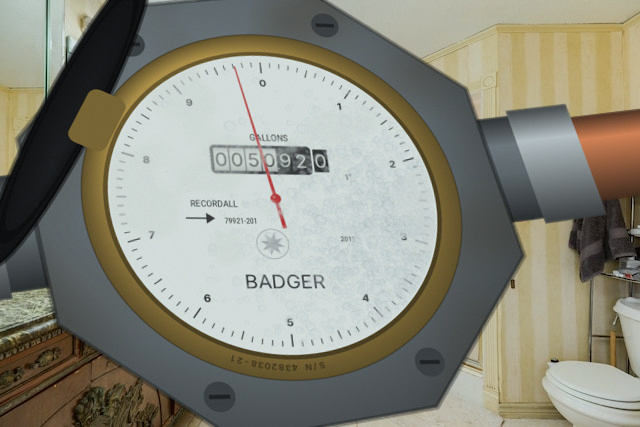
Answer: 50919.7 gal
